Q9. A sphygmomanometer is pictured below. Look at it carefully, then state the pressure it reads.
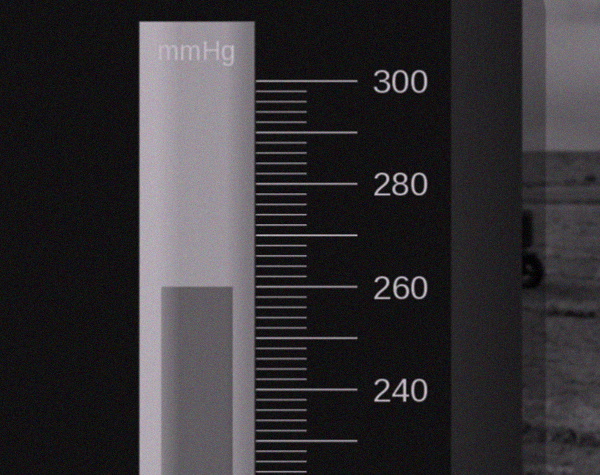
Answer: 260 mmHg
